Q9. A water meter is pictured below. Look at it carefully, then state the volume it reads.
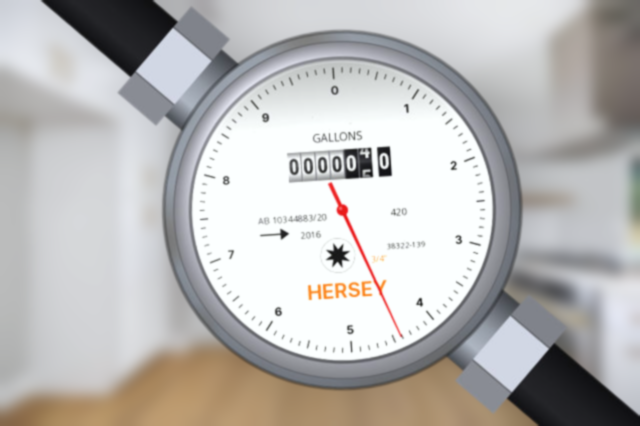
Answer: 44.4 gal
